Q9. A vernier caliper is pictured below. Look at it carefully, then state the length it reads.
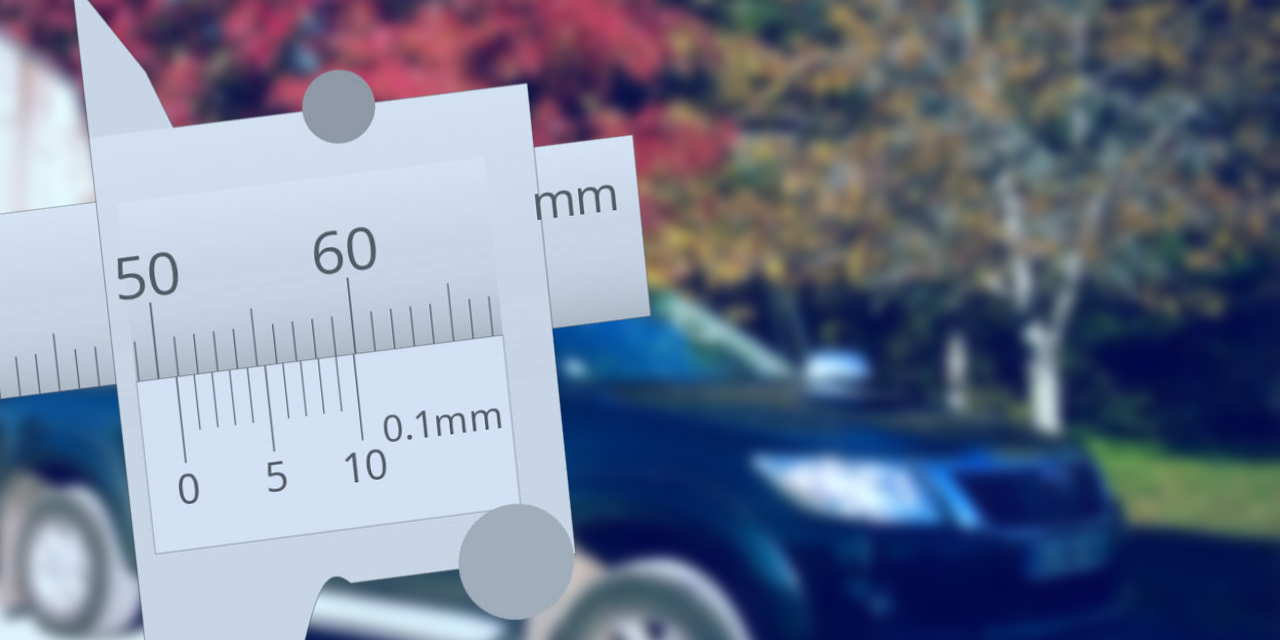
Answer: 50.9 mm
